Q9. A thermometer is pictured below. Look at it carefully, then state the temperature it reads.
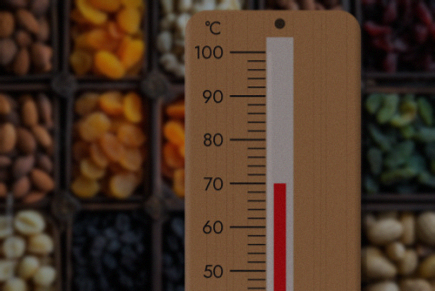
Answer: 70 °C
